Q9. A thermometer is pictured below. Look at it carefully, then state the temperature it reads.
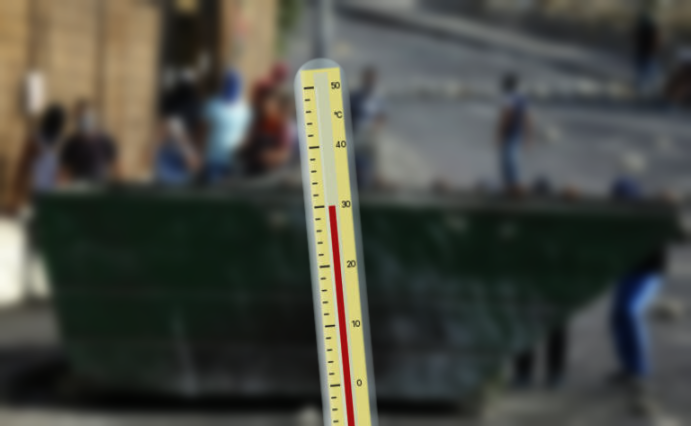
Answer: 30 °C
